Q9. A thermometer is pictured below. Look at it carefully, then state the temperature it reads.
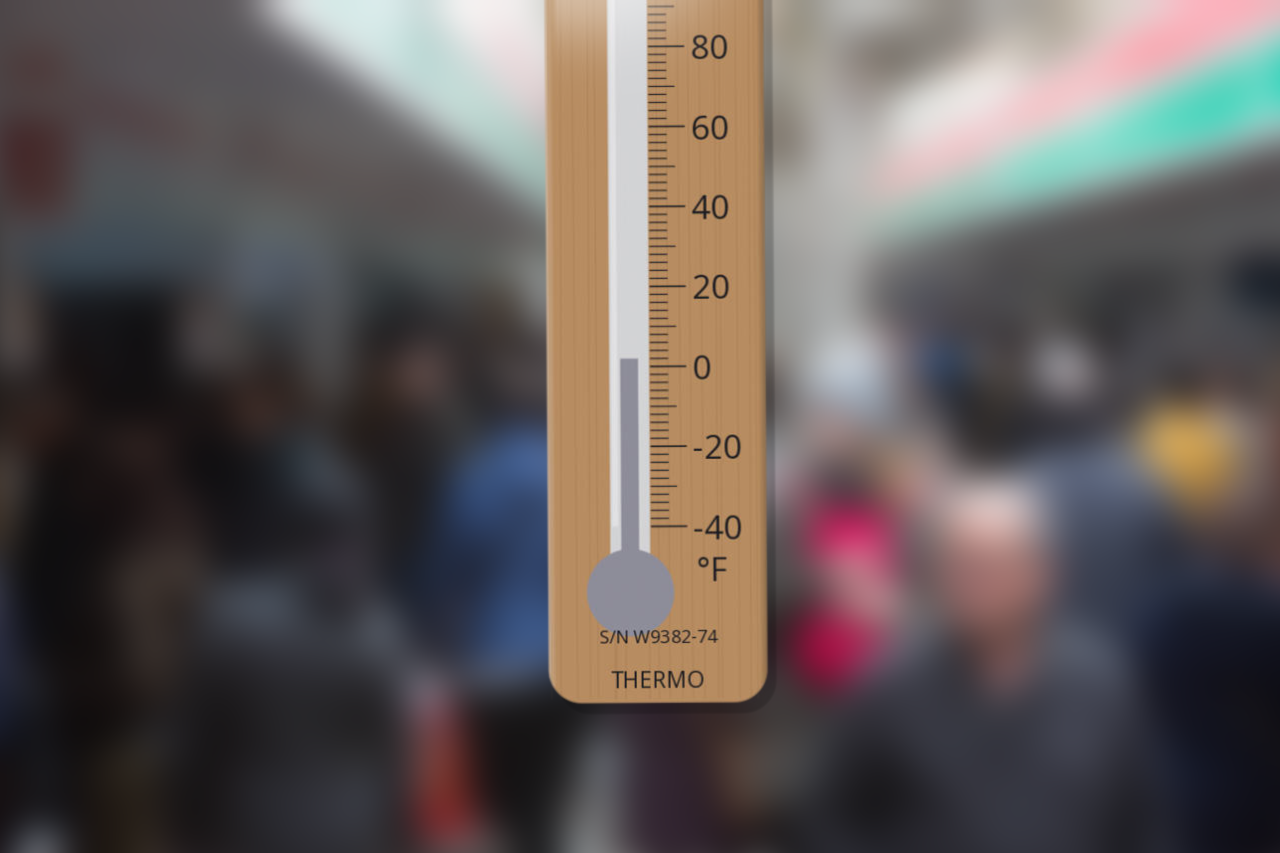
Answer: 2 °F
